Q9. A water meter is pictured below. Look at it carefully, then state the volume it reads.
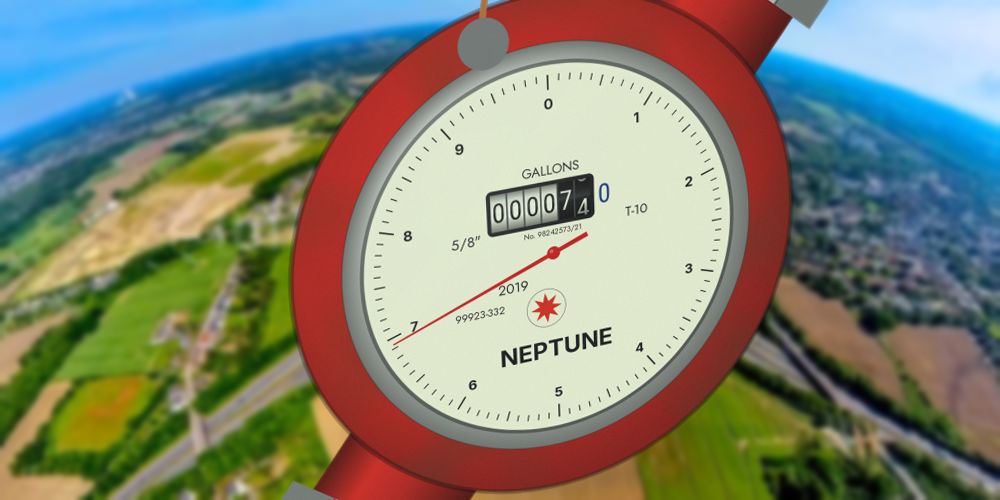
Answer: 736.9 gal
